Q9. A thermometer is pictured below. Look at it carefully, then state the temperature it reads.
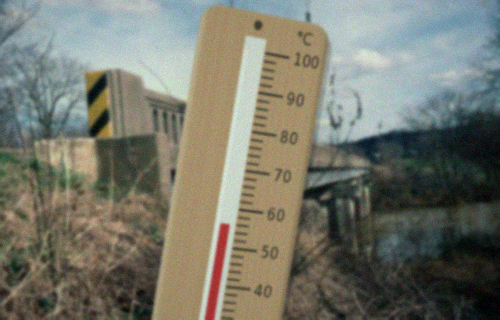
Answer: 56 °C
